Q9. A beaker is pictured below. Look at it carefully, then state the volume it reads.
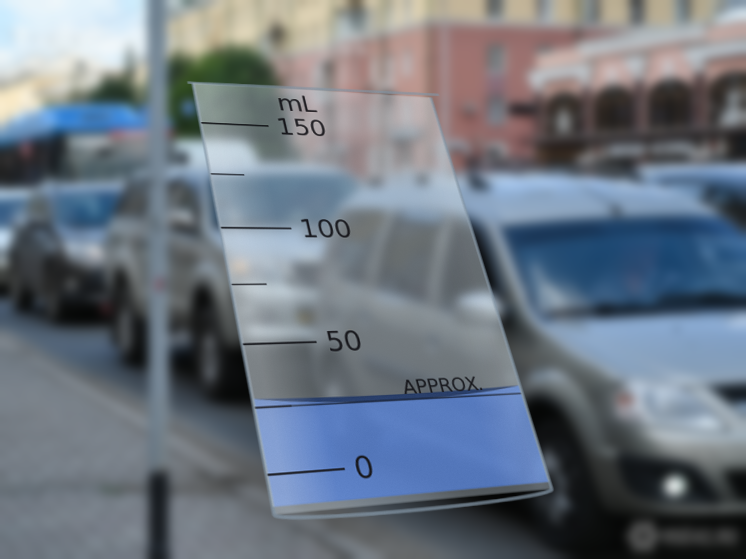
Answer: 25 mL
